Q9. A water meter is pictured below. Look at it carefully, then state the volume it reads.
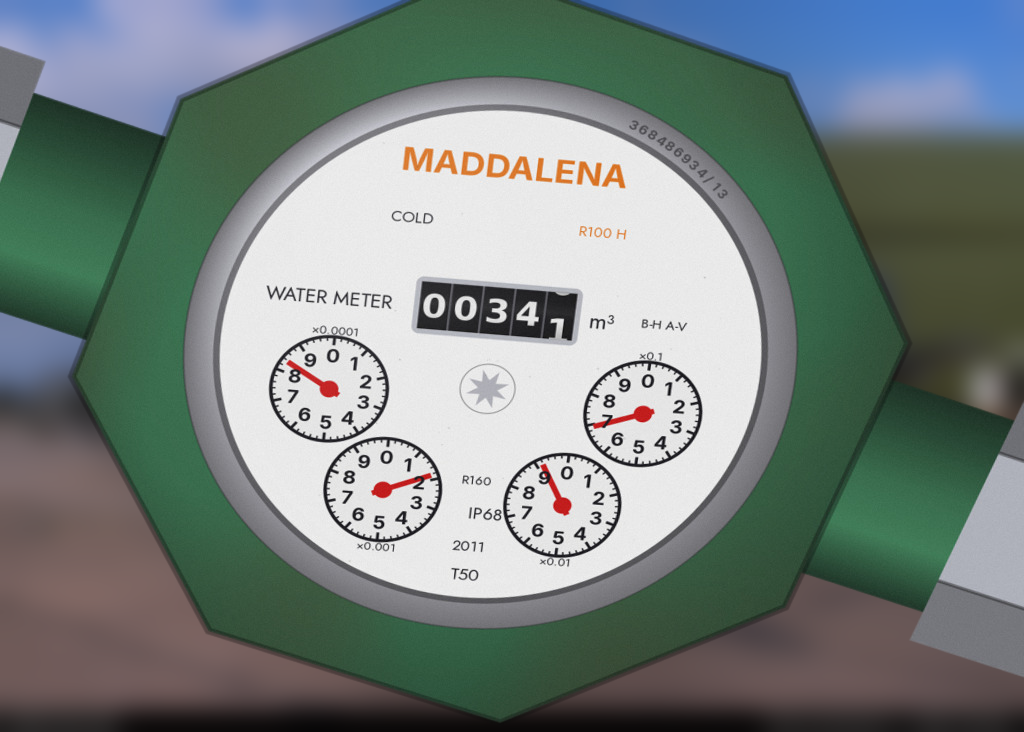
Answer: 340.6918 m³
